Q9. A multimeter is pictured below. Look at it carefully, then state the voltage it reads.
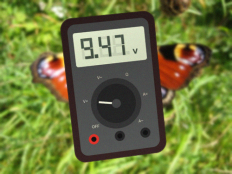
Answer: 9.47 V
